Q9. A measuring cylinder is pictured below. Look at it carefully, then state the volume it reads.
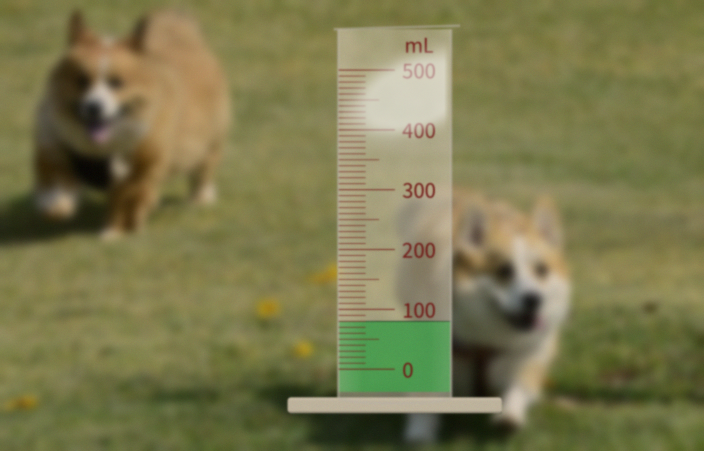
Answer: 80 mL
